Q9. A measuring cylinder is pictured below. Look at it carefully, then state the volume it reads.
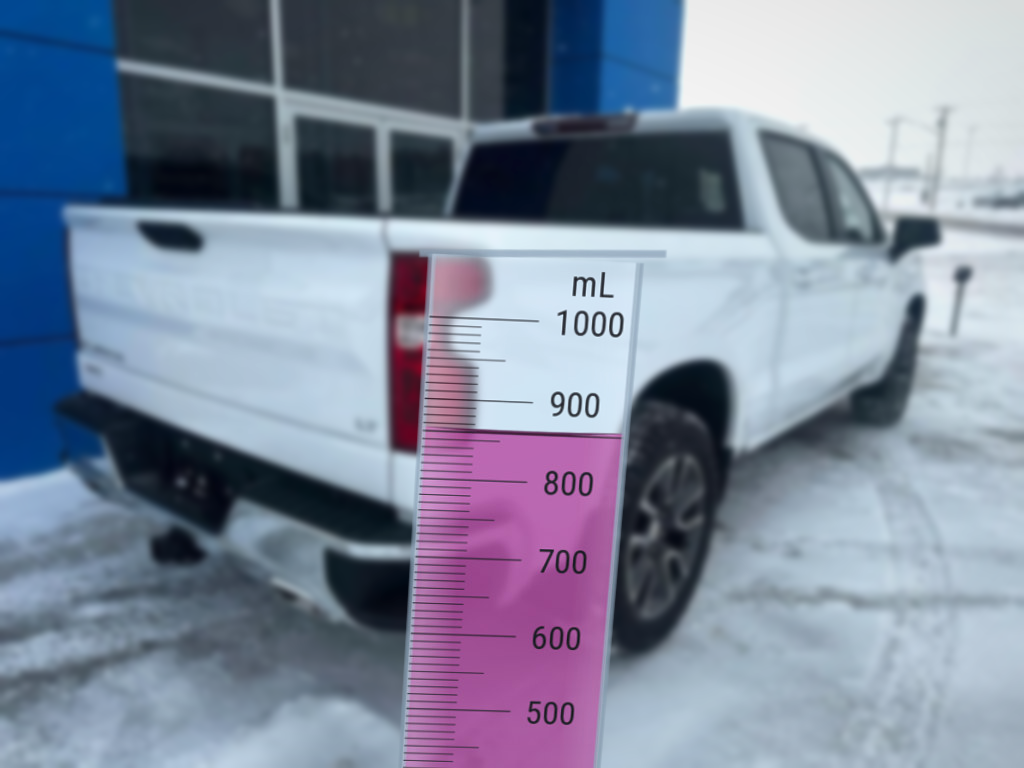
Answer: 860 mL
